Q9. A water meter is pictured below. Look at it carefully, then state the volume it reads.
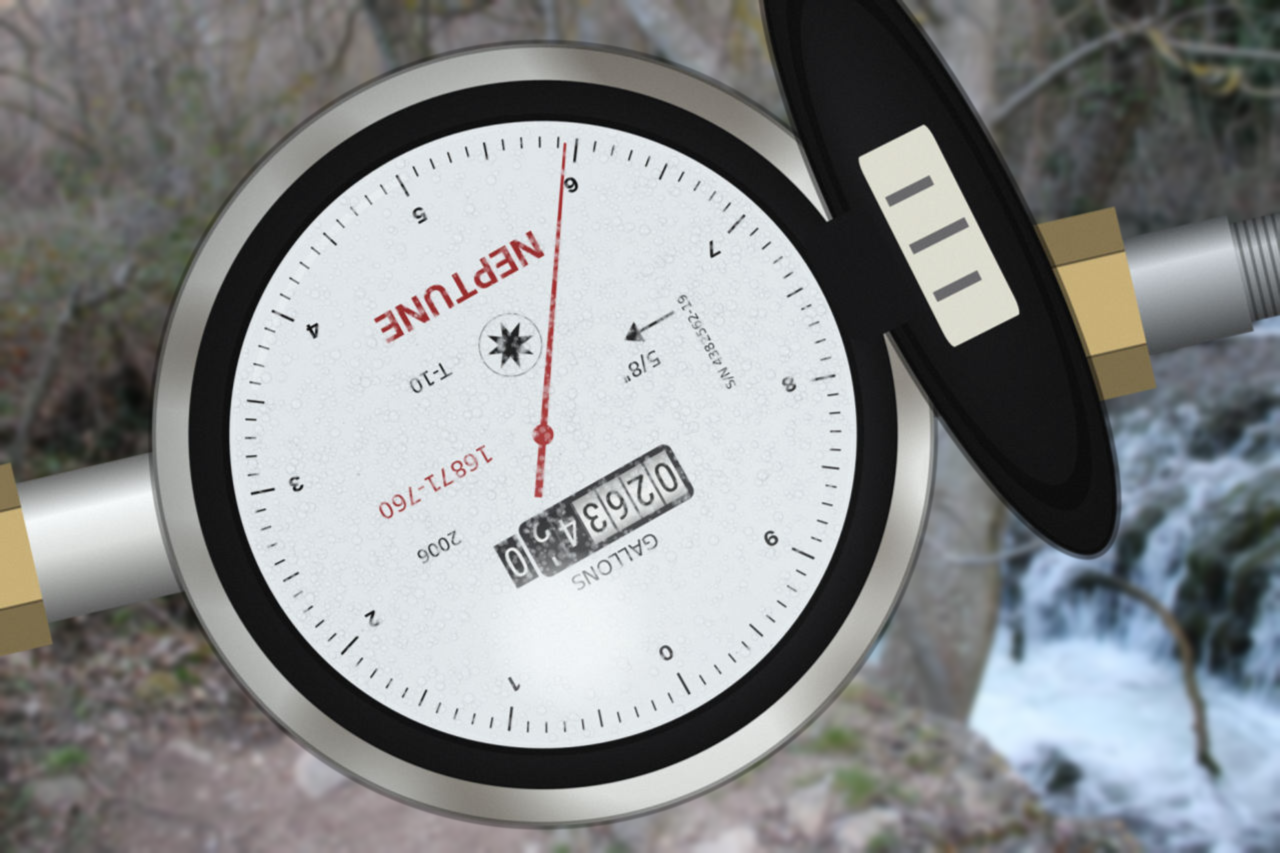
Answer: 263415.9 gal
